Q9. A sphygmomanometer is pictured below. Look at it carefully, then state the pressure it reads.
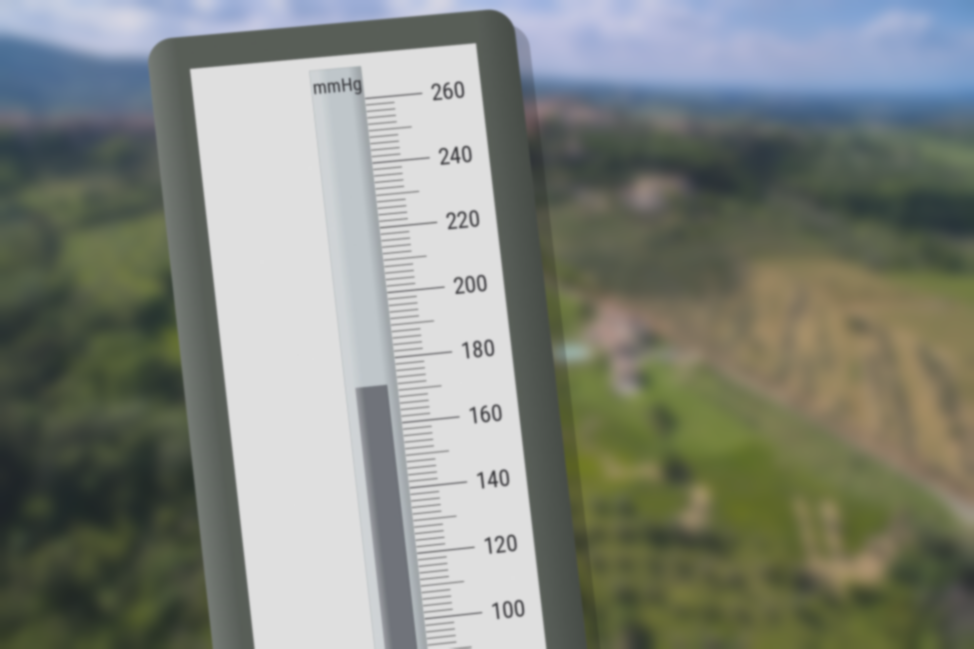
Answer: 172 mmHg
